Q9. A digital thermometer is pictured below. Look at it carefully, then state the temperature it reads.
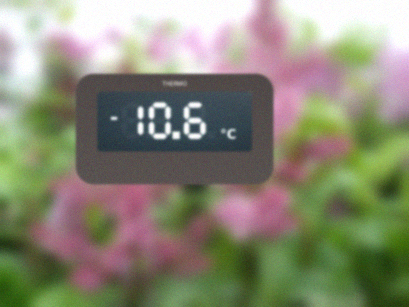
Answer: -10.6 °C
